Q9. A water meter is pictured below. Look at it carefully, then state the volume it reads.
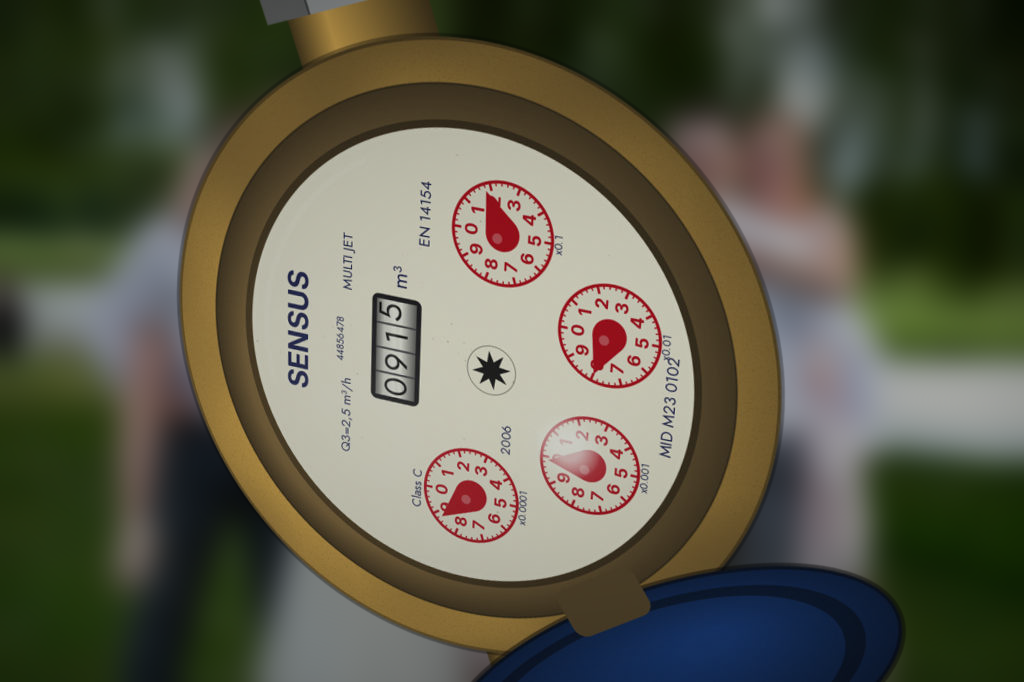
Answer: 915.1798 m³
